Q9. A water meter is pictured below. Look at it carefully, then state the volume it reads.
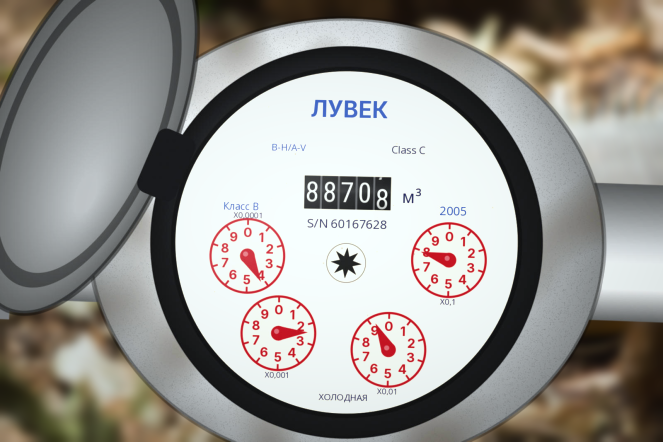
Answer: 88707.7924 m³
